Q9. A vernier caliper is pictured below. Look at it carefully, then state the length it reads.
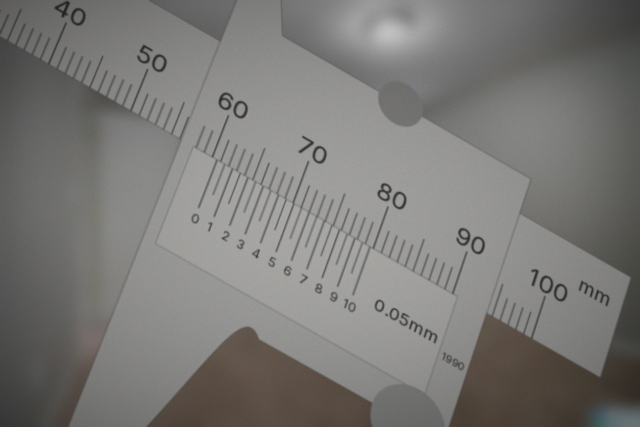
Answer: 60.6 mm
